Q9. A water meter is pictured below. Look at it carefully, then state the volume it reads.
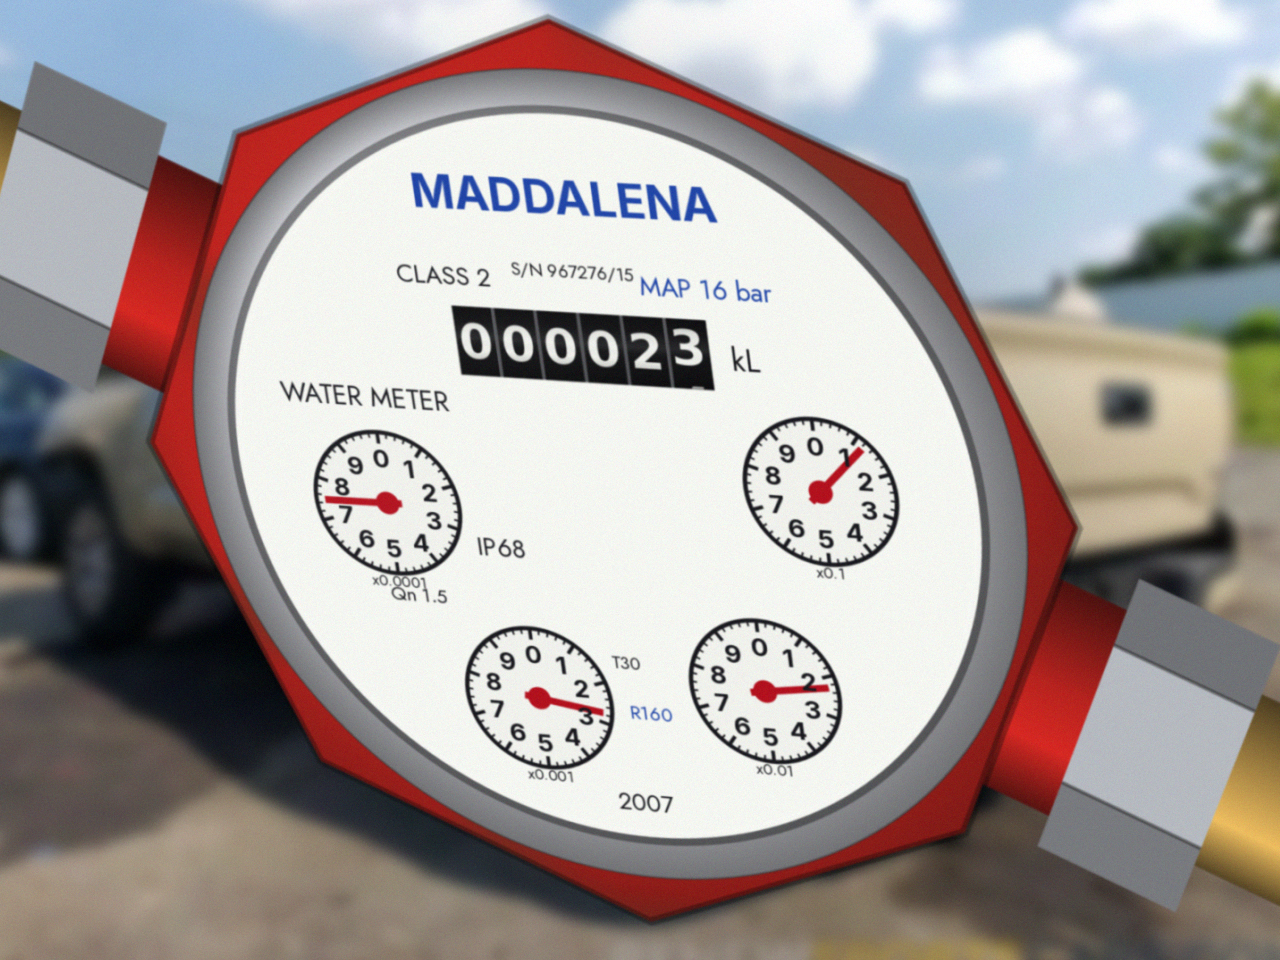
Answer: 23.1227 kL
